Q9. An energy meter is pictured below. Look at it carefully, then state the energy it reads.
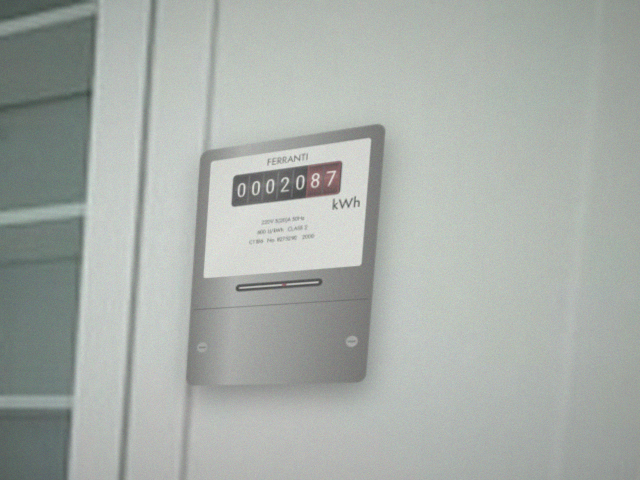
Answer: 20.87 kWh
